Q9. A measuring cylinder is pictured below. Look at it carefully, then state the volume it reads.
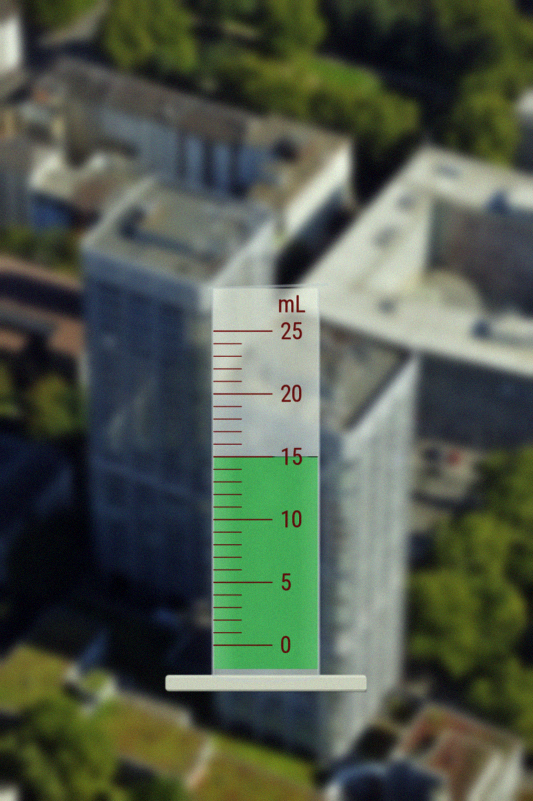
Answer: 15 mL
